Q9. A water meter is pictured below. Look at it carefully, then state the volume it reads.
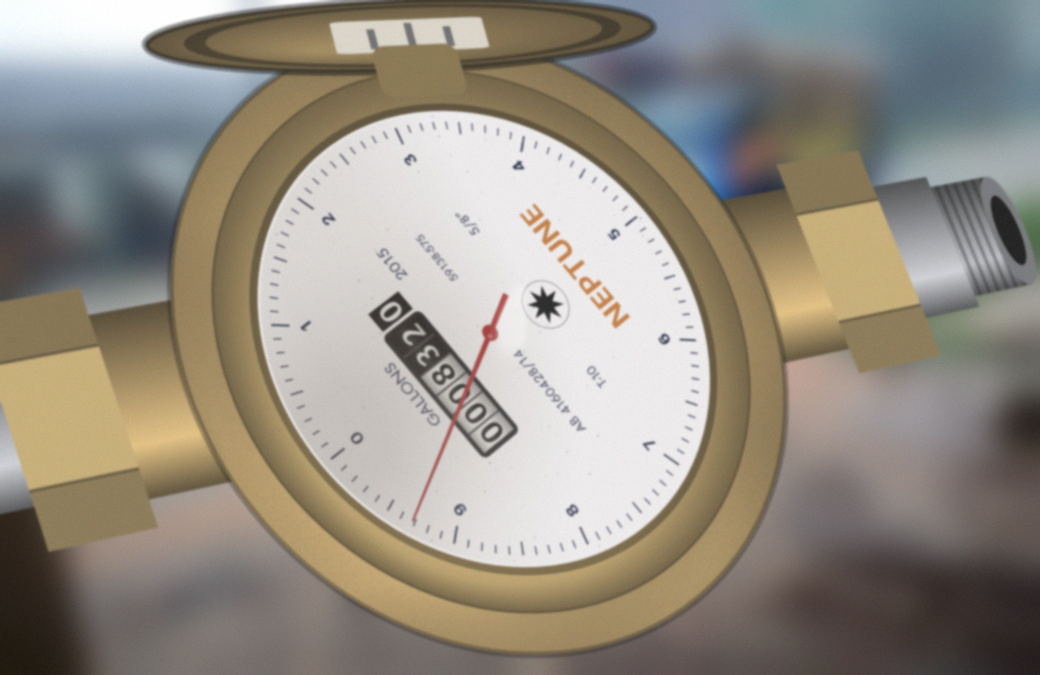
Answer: 8319.3 gal
